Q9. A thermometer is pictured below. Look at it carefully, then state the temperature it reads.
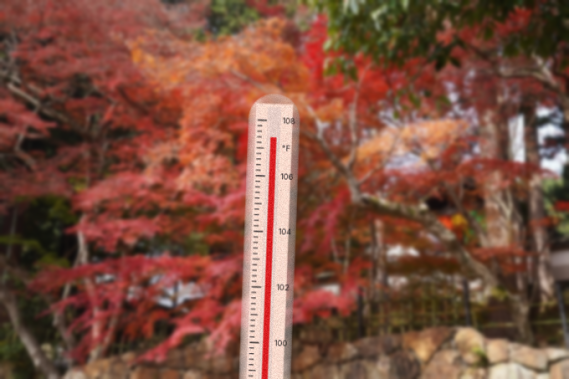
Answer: 107.4 °F
